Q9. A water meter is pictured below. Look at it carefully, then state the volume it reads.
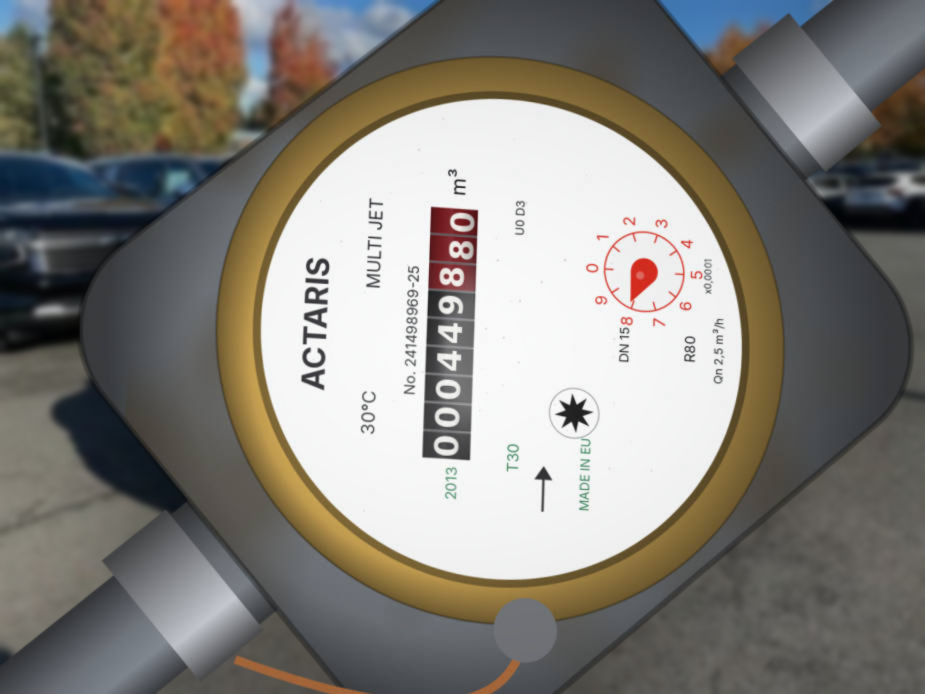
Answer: 449.8798 m³
